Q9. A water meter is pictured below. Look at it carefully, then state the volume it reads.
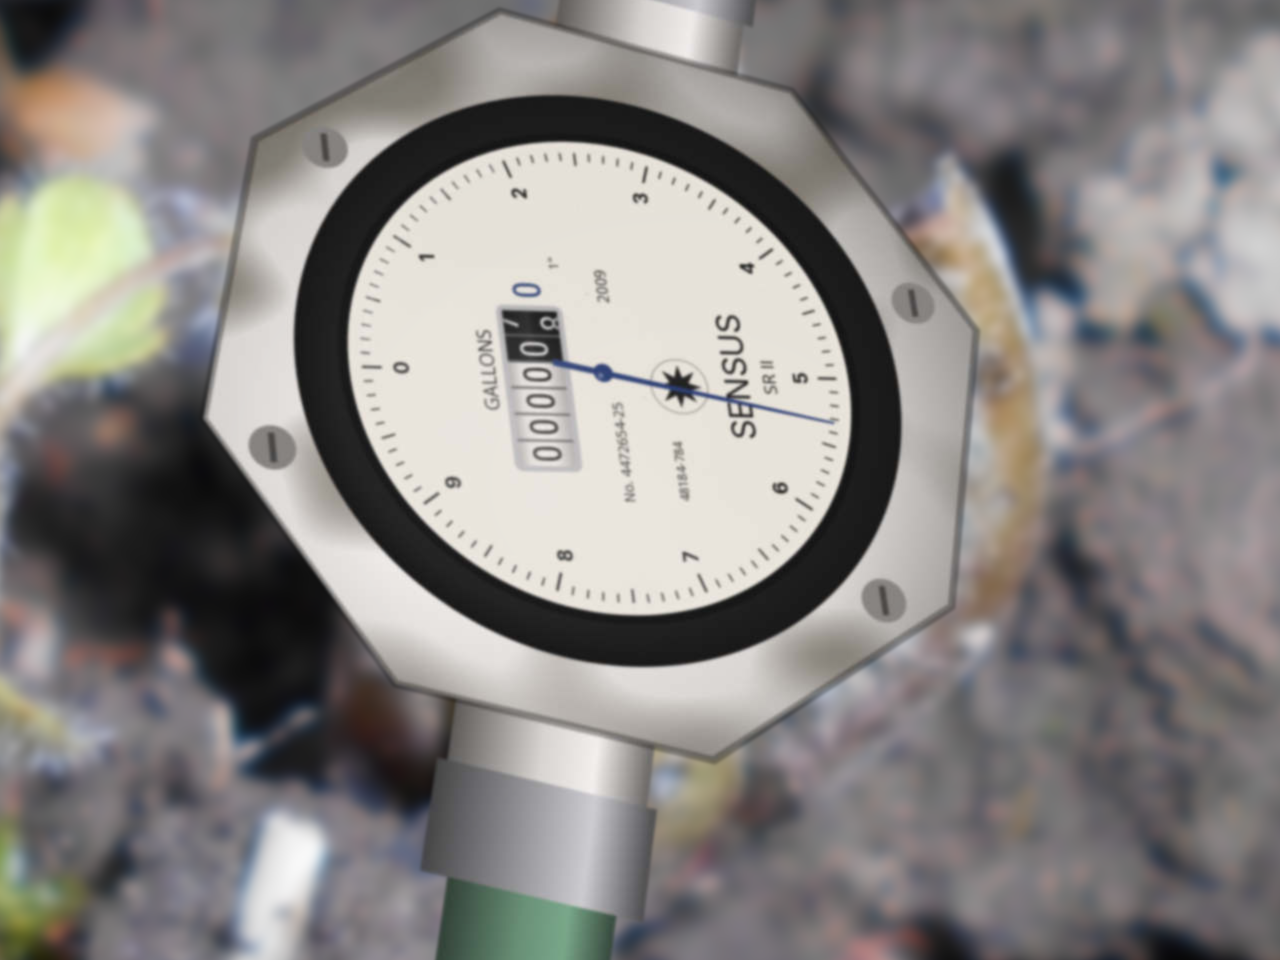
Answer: 75.3 gal
